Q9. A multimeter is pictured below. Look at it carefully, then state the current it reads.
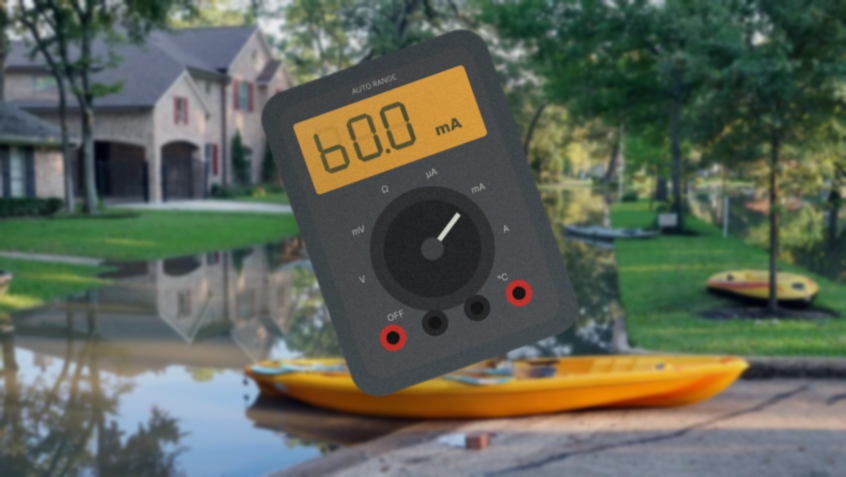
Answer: 60.0 mA
